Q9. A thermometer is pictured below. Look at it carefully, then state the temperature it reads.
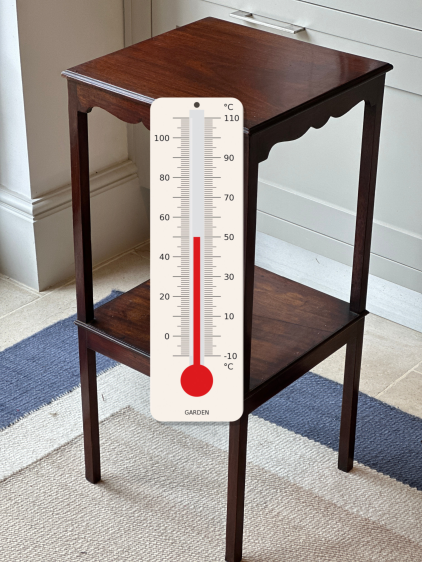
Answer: 50 °C
